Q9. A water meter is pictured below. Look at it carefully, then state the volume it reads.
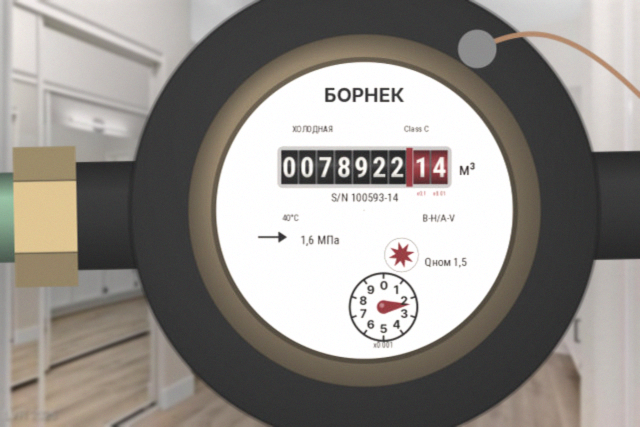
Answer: 78922.142 m³
